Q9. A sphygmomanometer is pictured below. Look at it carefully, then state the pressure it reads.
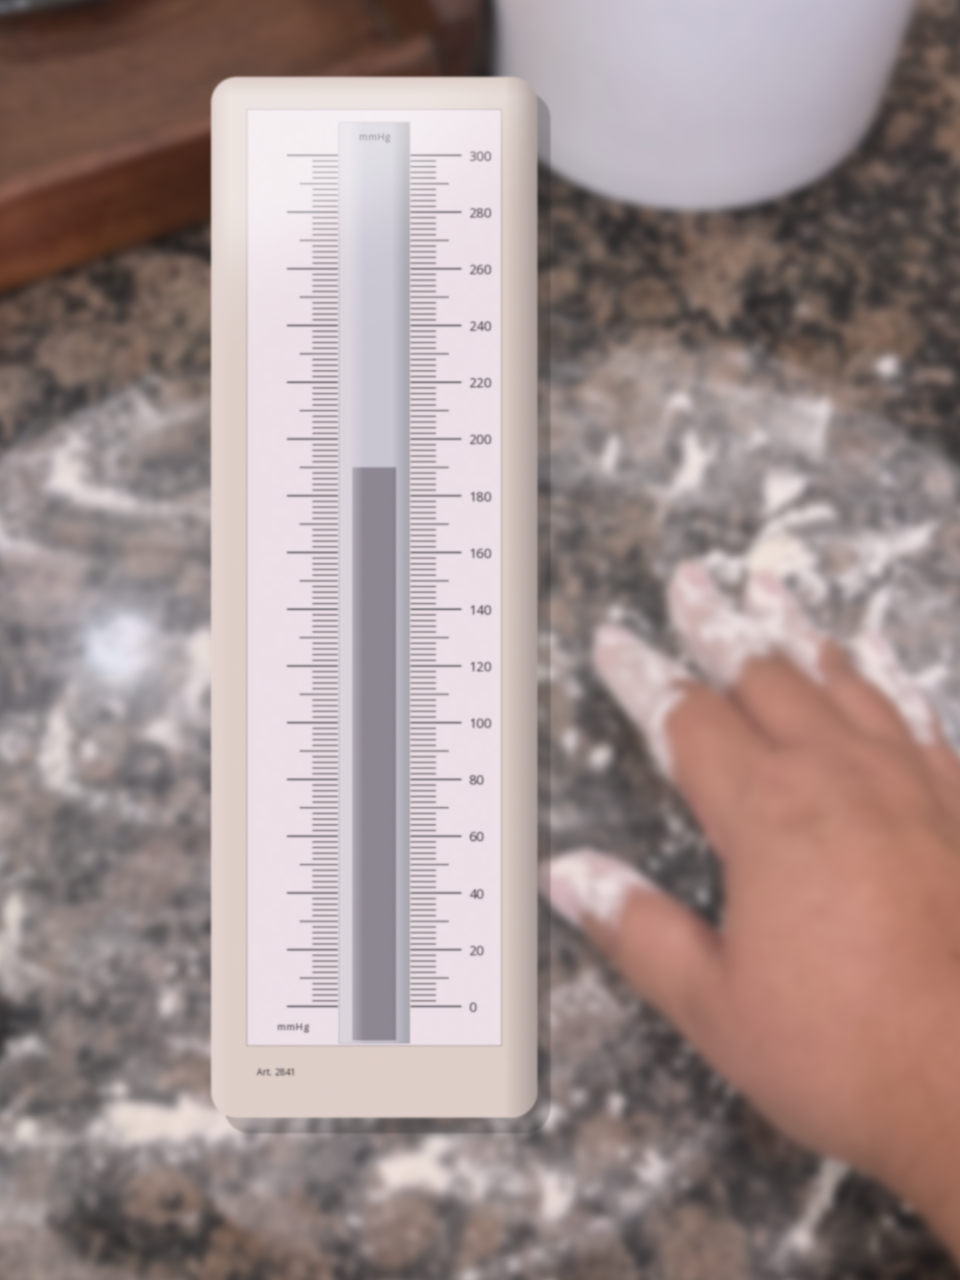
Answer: 190 mmHg
